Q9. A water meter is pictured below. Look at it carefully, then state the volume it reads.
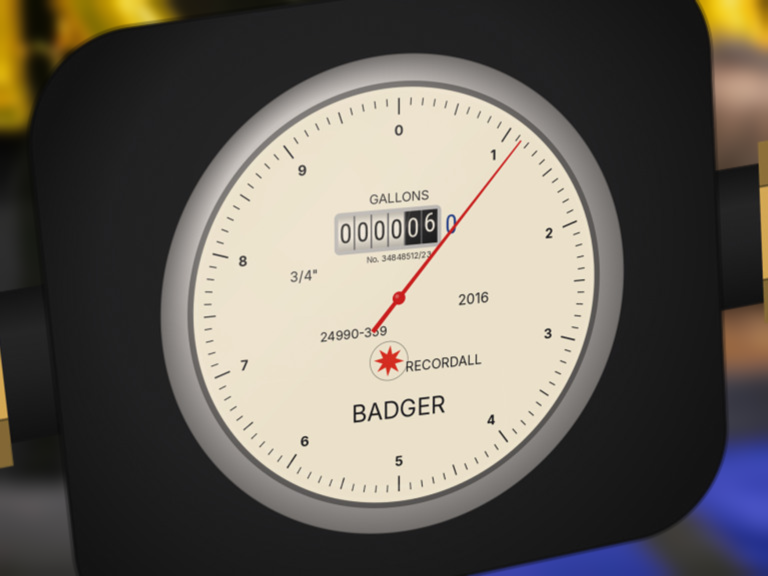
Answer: 61.1 gal
